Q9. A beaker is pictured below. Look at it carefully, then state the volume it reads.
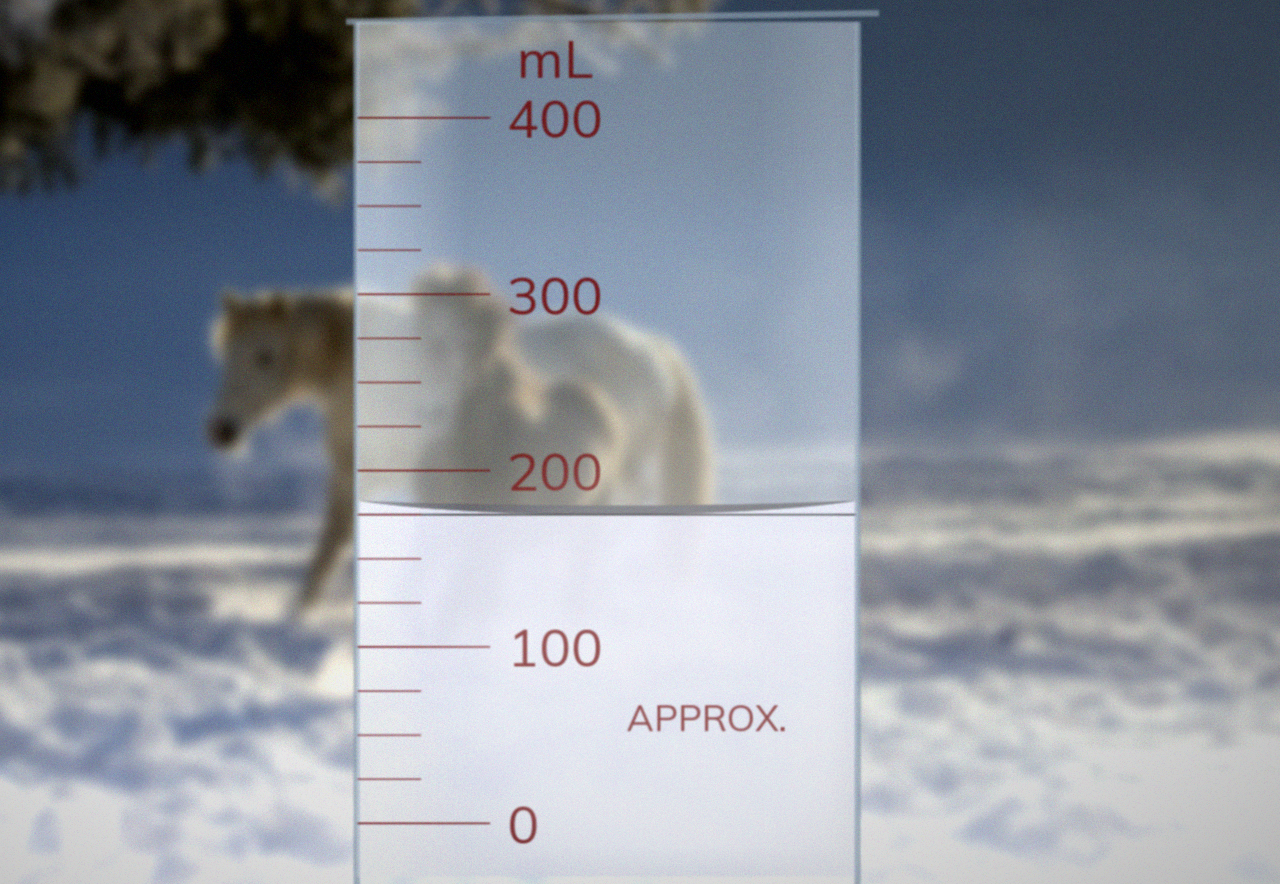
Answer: 175 mL
